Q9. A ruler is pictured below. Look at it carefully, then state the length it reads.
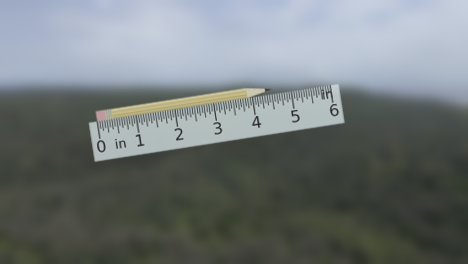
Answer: 4.5 in
